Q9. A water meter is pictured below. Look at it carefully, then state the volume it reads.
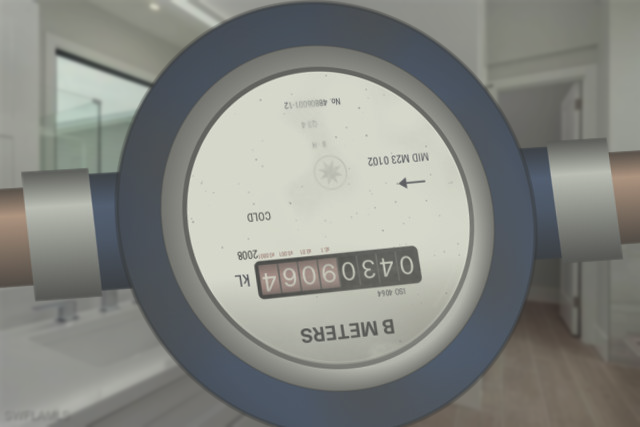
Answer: 430.9064 kL
